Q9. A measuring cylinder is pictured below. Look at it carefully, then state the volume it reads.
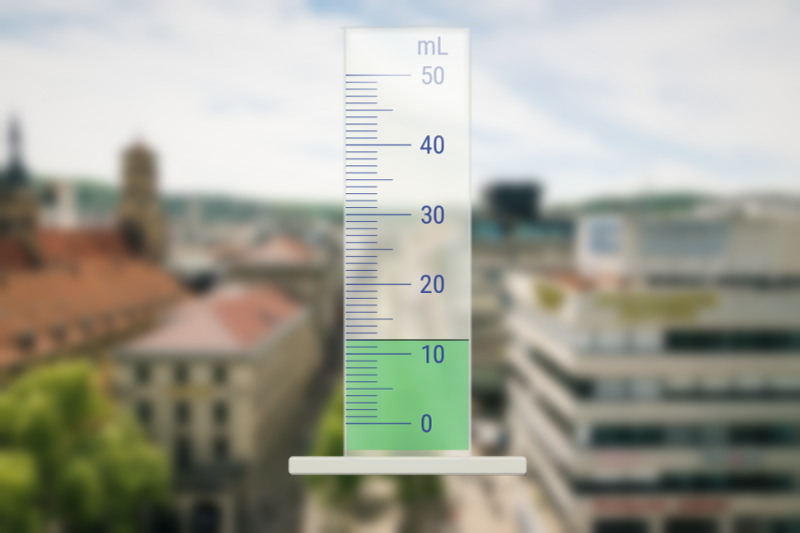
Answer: 12 mL
